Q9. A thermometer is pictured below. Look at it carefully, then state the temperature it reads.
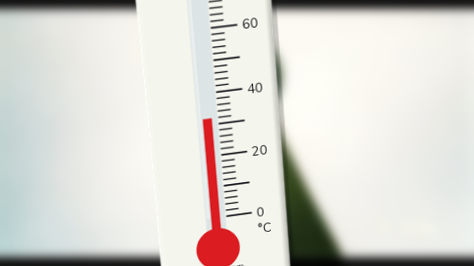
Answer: 32 °C
